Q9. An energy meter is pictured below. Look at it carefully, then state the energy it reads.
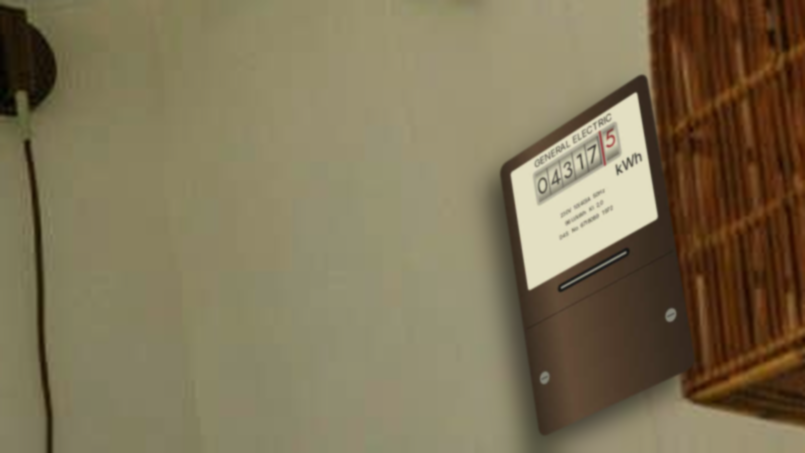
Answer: 4317.5 kWh
